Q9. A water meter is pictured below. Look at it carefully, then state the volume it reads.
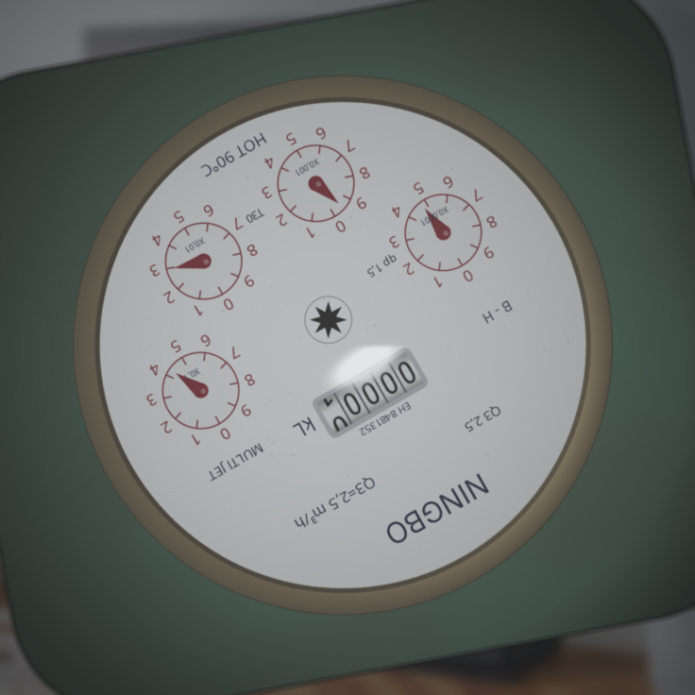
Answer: 0.4294 kL
